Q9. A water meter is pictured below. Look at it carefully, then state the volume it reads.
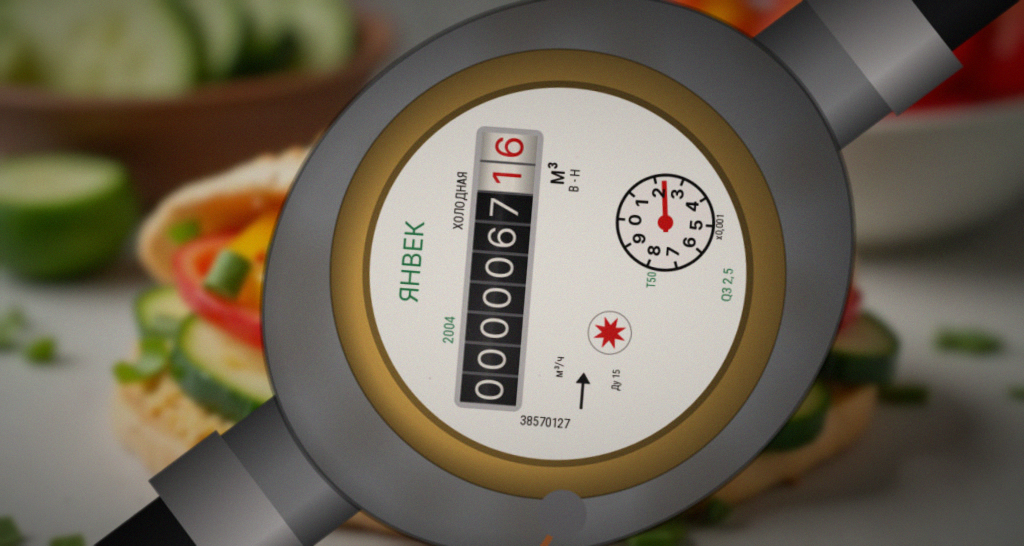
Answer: 67.162 m³
